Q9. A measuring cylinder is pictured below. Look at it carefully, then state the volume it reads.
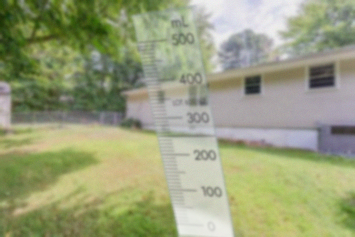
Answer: 250 mL
